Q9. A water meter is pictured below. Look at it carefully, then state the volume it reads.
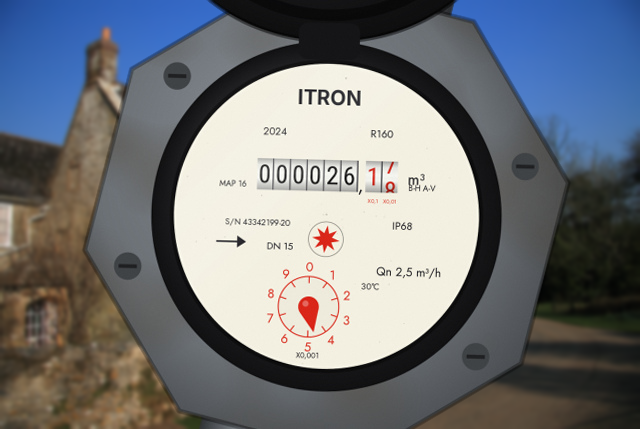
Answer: 26.174 m³
